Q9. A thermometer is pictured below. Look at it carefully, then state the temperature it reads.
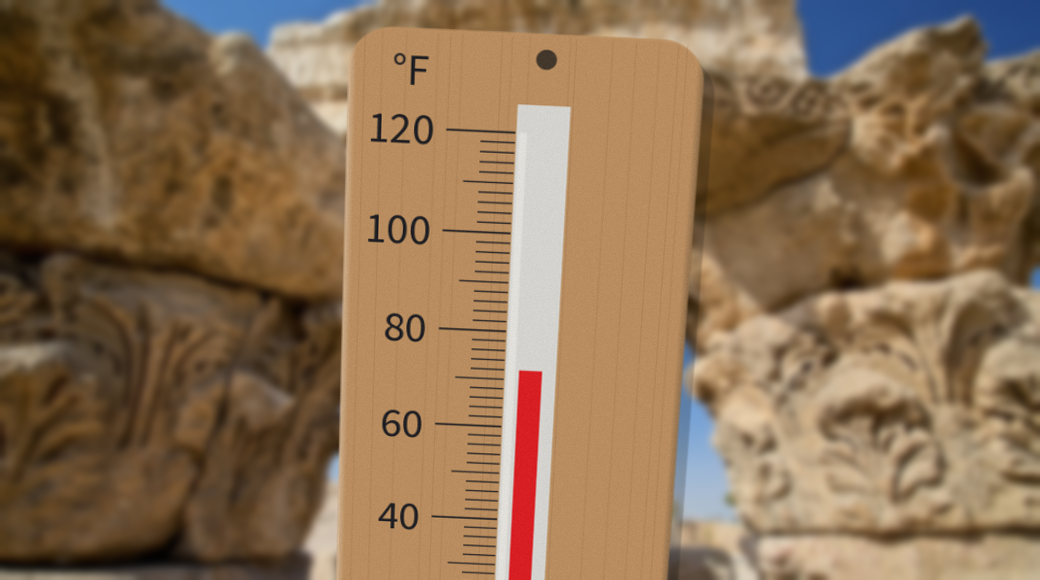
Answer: 72 °F
